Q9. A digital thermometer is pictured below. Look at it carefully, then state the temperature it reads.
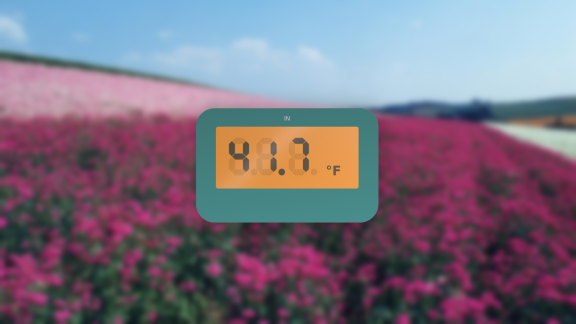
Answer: 41.7 °F
